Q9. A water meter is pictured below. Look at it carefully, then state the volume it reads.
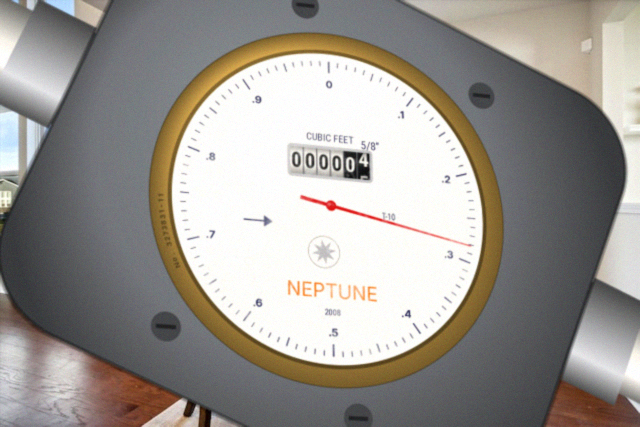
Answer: 4.28 ft³
